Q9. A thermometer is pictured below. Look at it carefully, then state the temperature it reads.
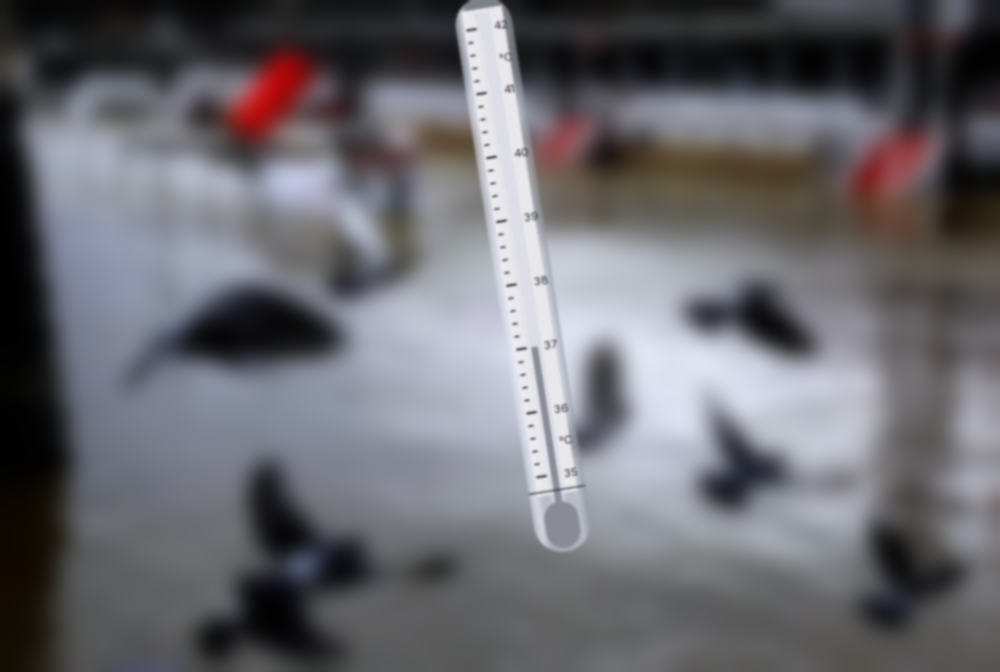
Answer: 37 °C
